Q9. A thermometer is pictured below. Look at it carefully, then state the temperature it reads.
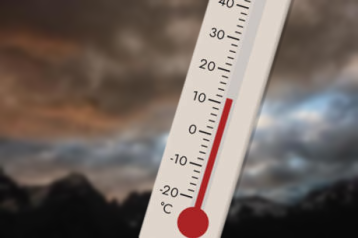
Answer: 12 °C
